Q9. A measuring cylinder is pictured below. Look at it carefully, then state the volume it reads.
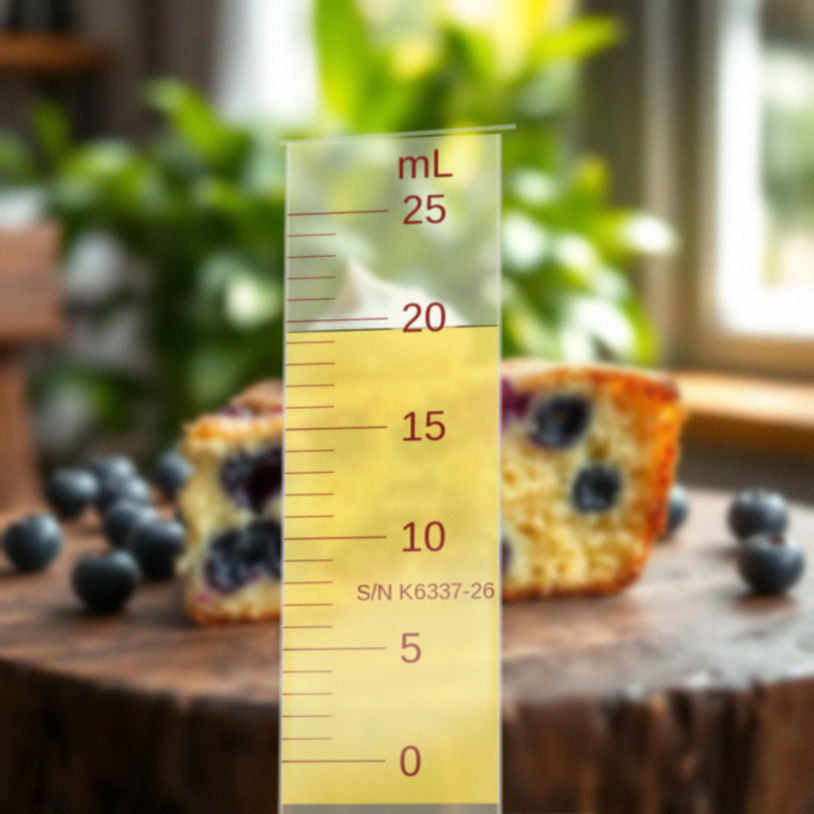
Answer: 19.5 mL
